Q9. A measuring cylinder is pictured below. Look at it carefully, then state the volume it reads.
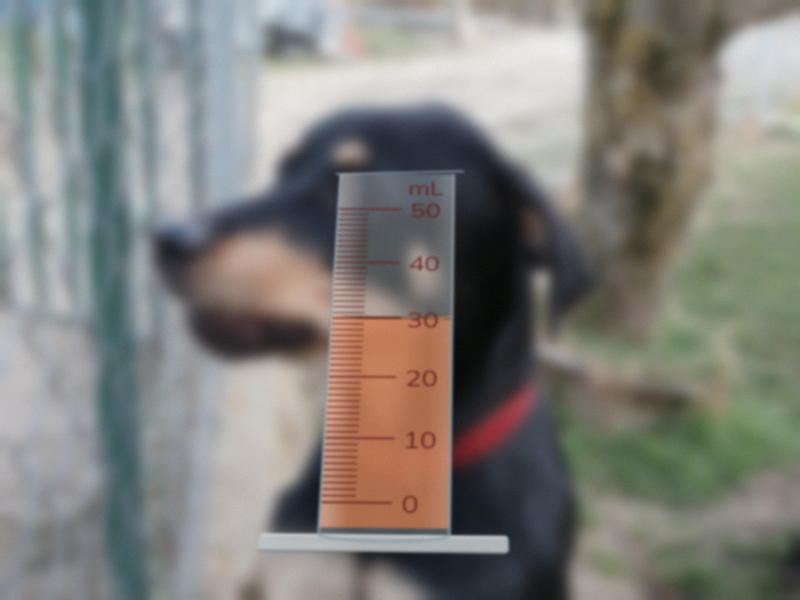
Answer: 30 mL
